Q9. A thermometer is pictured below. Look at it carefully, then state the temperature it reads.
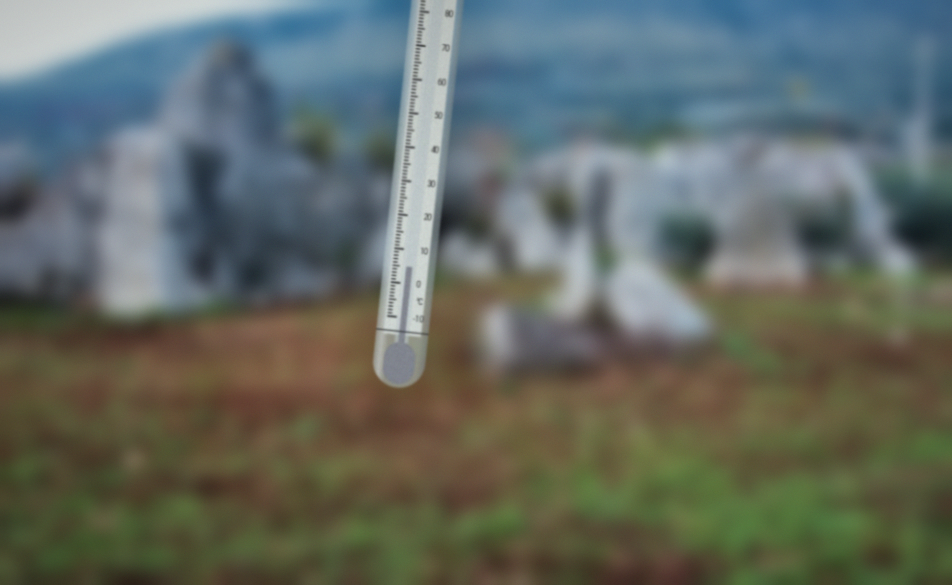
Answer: 5 °C
